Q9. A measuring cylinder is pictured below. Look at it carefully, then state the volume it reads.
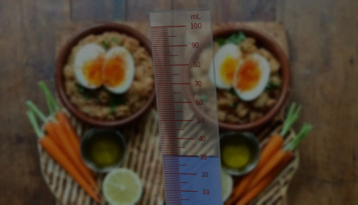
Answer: 30 mL
